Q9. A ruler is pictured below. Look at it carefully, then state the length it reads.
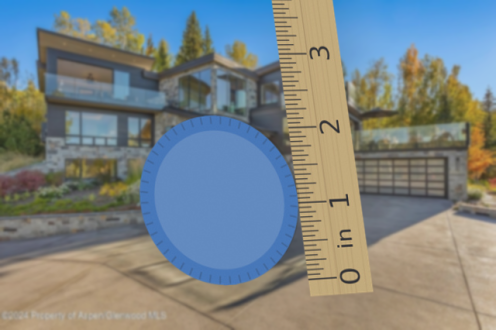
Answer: 2.1875 in
